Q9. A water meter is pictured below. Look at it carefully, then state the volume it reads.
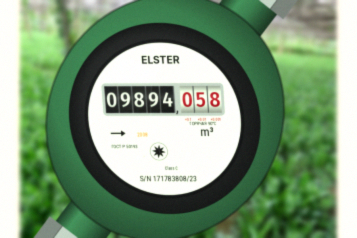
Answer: 9894.058 m³
